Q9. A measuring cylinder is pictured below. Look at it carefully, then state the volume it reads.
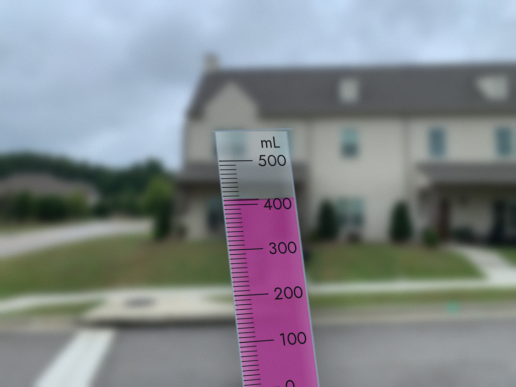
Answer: 410 mL
